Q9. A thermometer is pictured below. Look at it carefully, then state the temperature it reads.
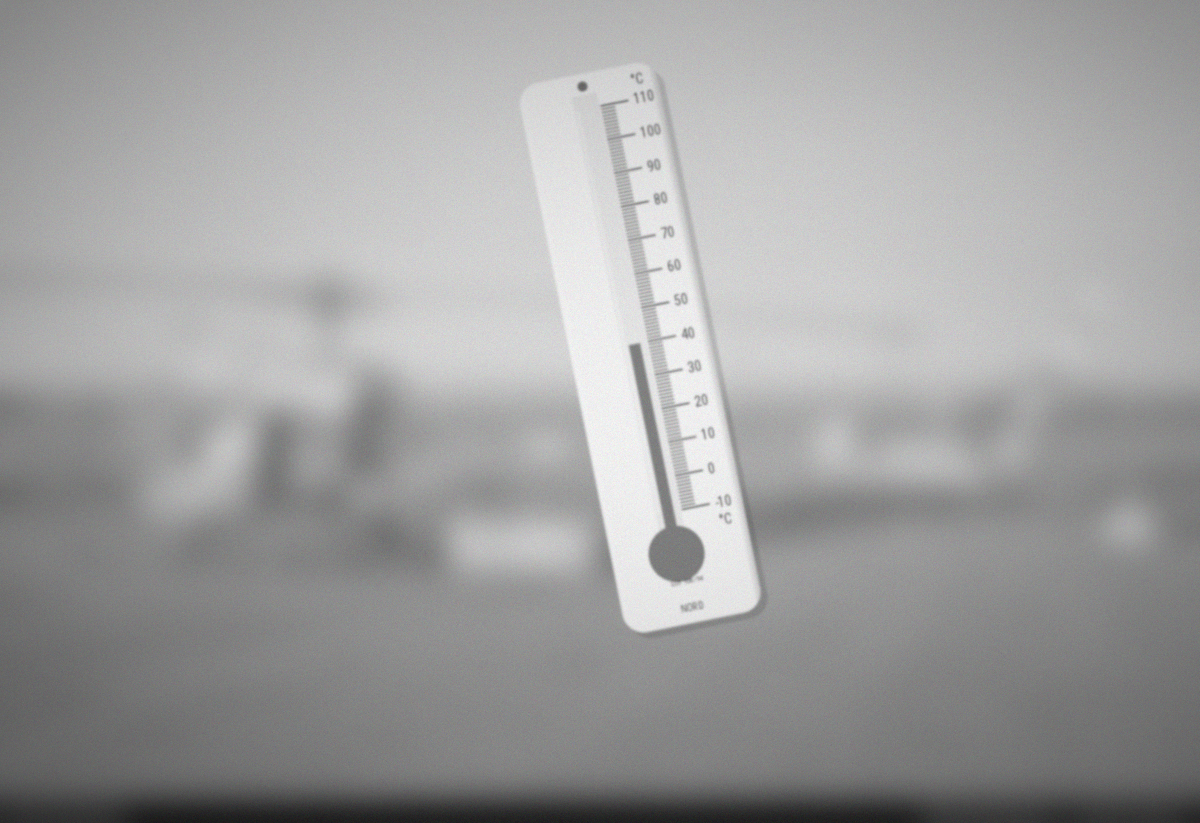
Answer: 40 °C
